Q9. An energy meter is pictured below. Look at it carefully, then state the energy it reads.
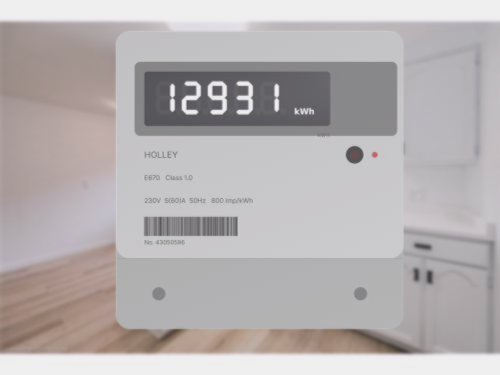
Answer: 12931 kWh
